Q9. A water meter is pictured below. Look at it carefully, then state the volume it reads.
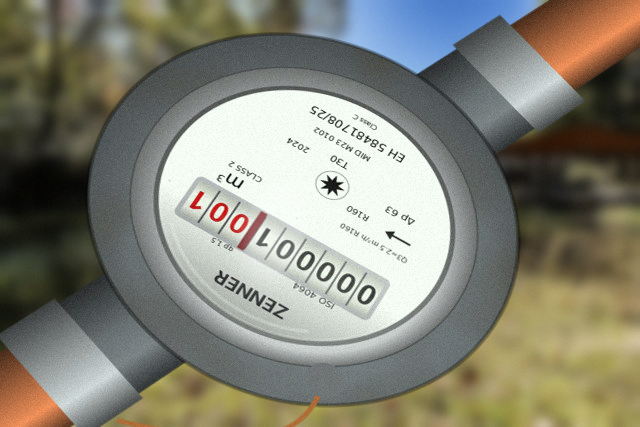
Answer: 1.001 m³
